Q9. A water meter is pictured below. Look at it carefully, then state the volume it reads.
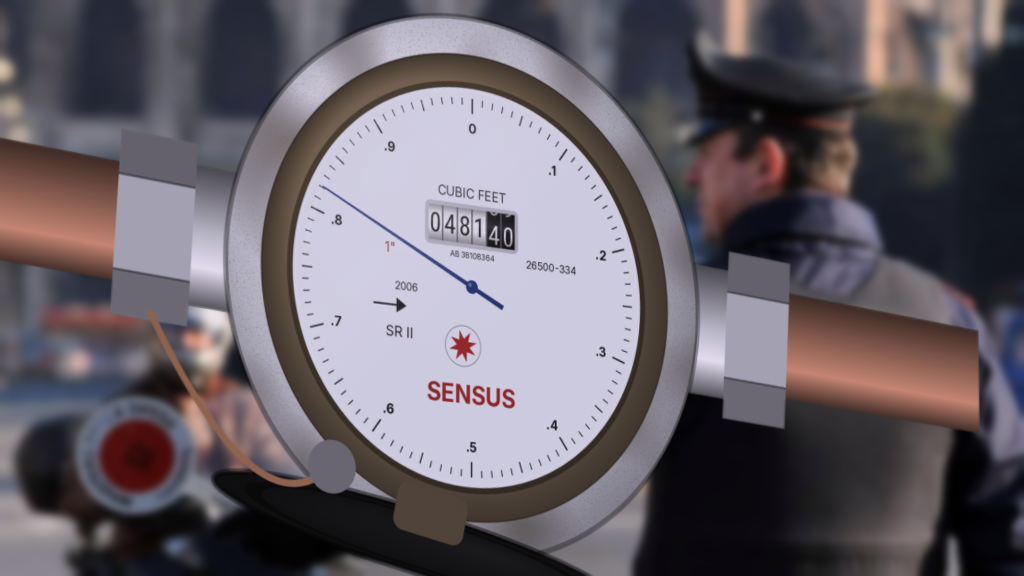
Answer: 48139.82 ft³
